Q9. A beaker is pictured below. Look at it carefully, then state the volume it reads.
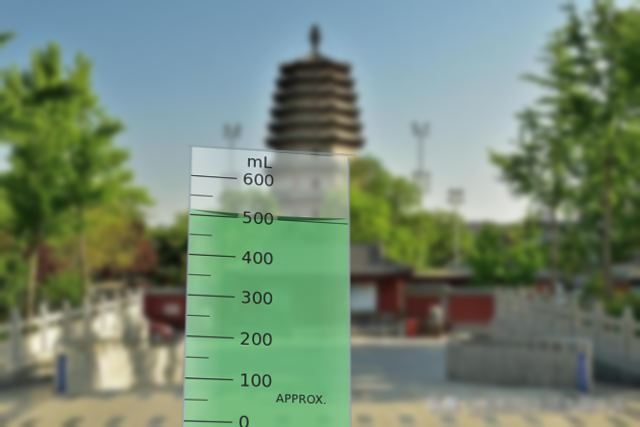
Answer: 500 mL
